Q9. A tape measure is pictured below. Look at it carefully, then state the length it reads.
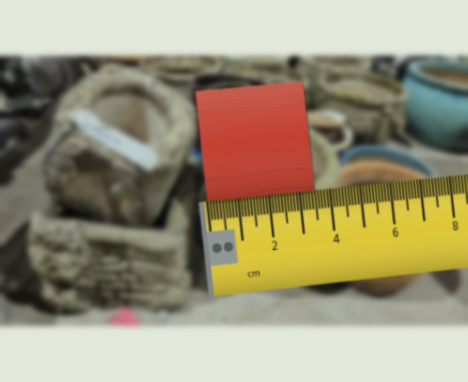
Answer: 3.5 cm
